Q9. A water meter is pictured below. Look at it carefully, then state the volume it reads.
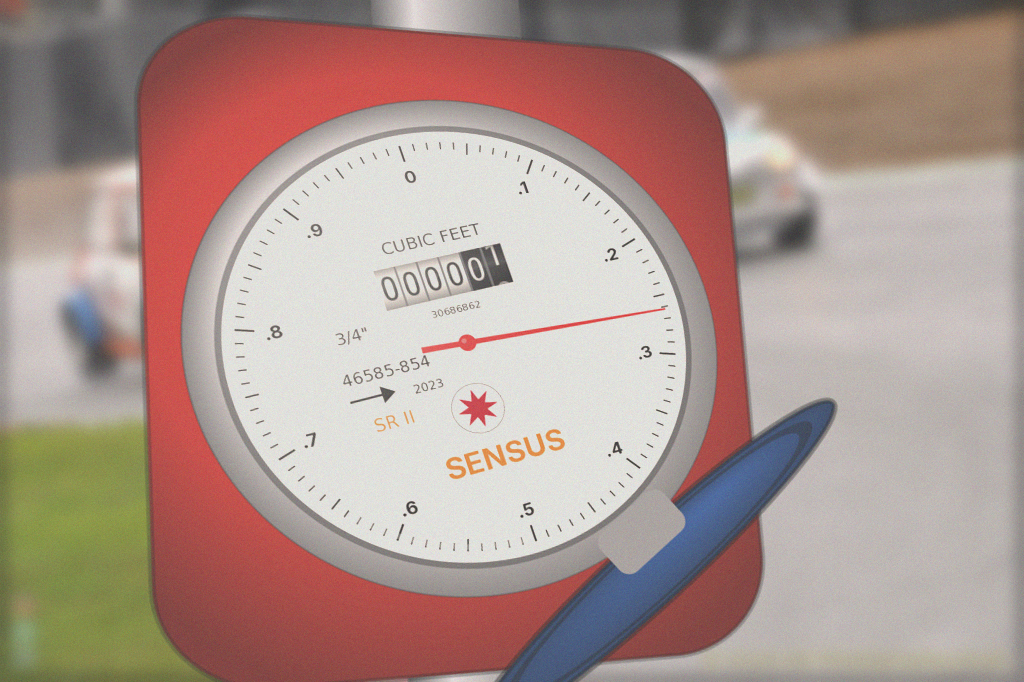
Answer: 1.26 ft³
